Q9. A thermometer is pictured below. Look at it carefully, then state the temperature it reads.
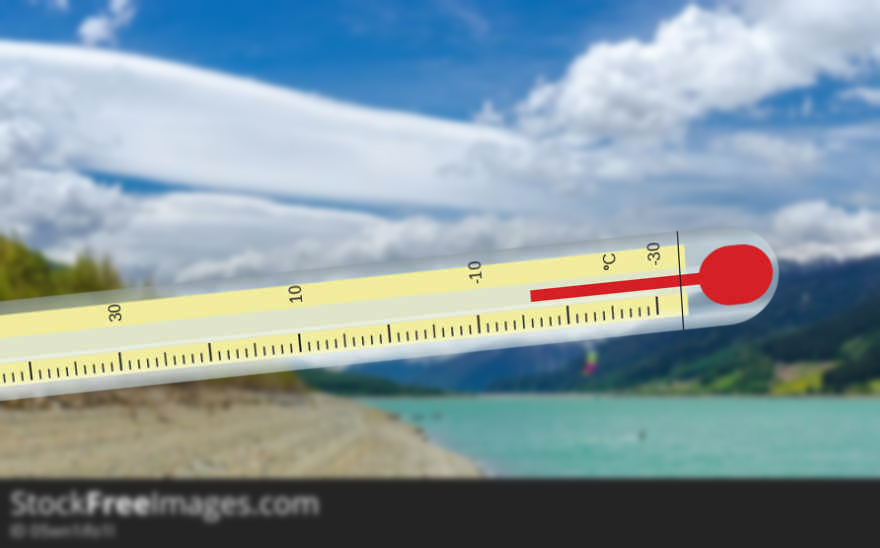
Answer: -16 °C
